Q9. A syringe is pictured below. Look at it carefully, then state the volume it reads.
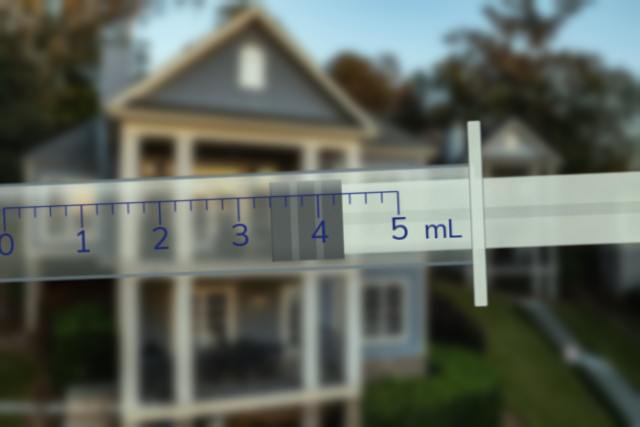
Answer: 3.4 mL
